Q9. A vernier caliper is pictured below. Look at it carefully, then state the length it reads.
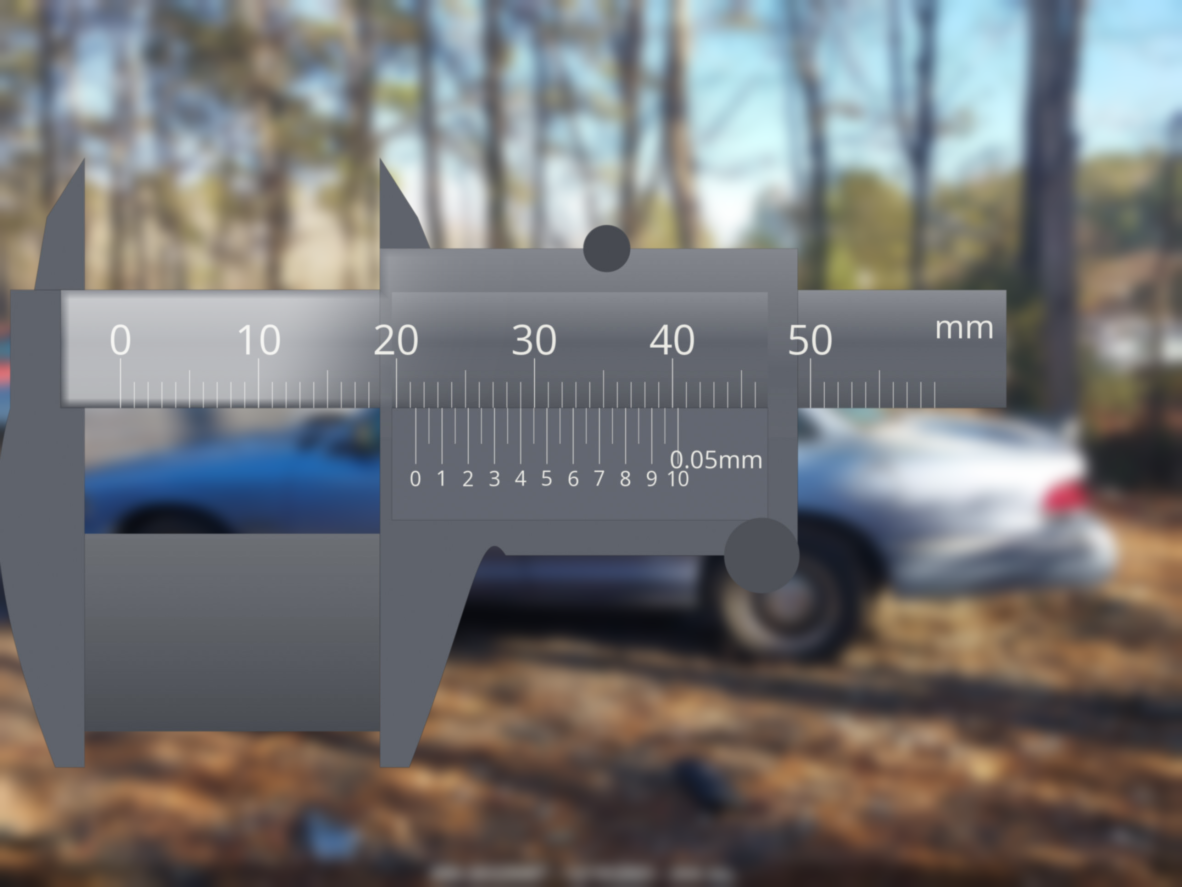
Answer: 21.4 mm
